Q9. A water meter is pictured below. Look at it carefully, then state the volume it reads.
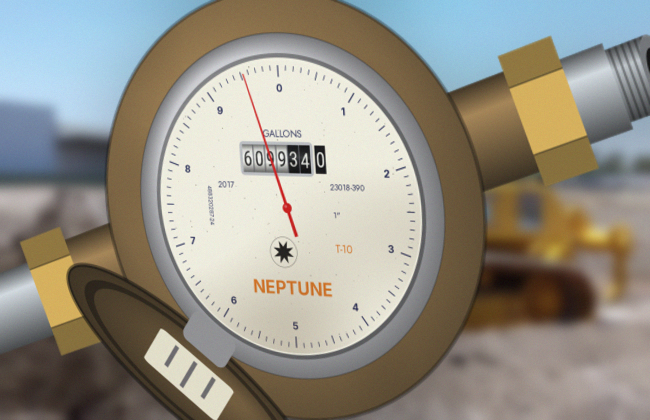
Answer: 6099339.5 gal
